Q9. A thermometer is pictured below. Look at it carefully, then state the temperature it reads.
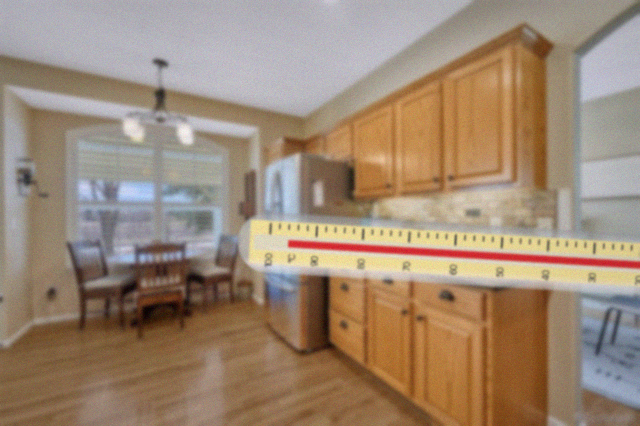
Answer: 96 °C
